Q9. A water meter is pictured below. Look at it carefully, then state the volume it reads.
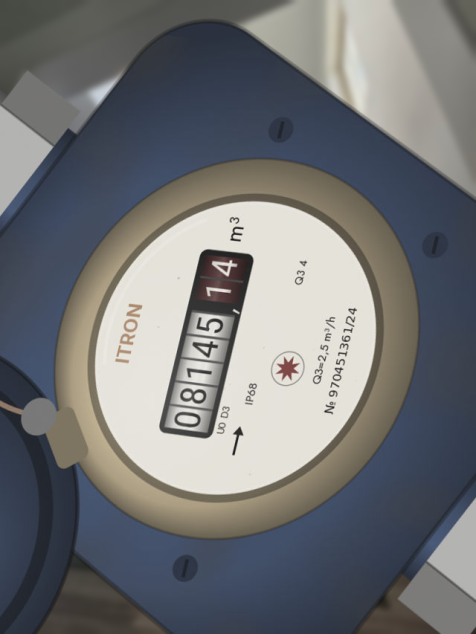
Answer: 8145.14 m³
